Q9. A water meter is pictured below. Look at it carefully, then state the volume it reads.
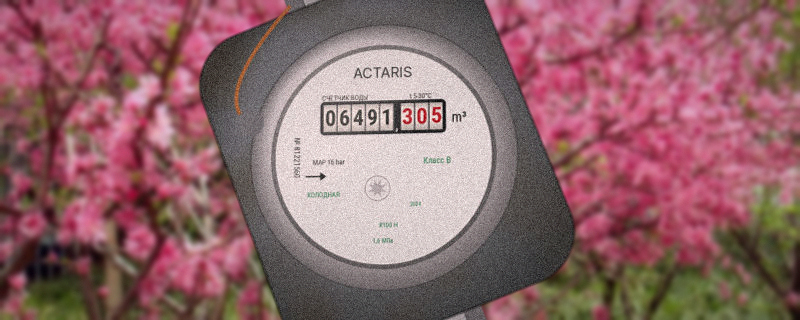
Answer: 6491.305 m³
